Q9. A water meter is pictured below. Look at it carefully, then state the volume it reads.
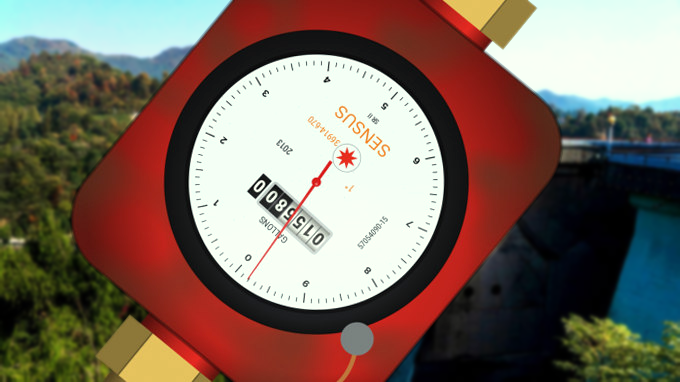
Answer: 155799.8 gal
